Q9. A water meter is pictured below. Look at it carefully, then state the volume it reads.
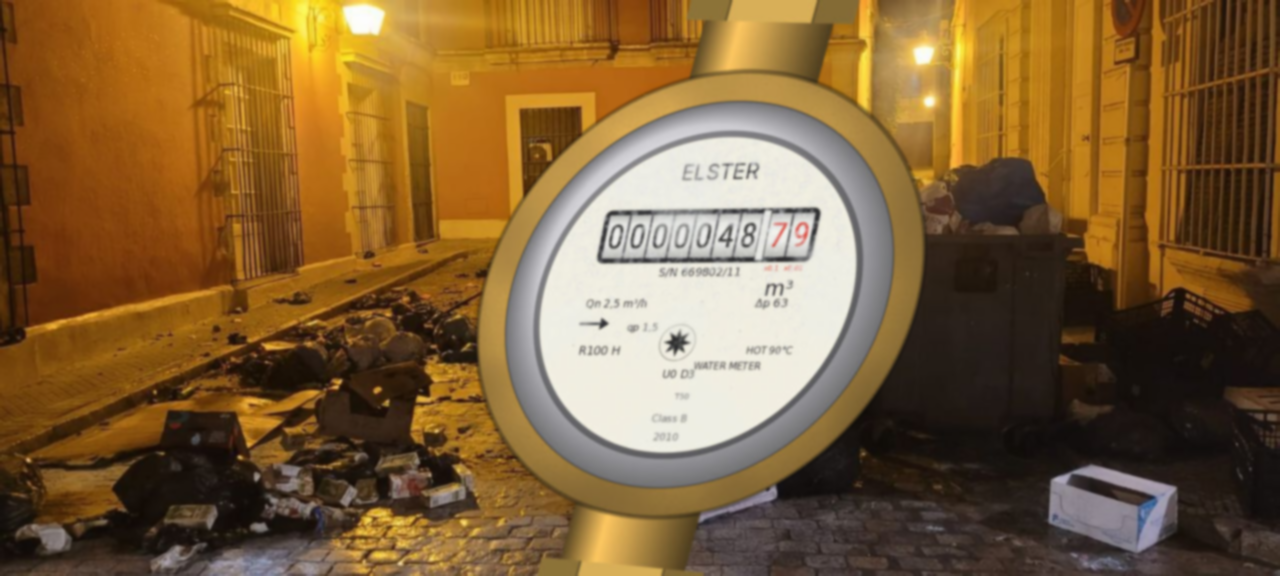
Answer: 48.79 m³
